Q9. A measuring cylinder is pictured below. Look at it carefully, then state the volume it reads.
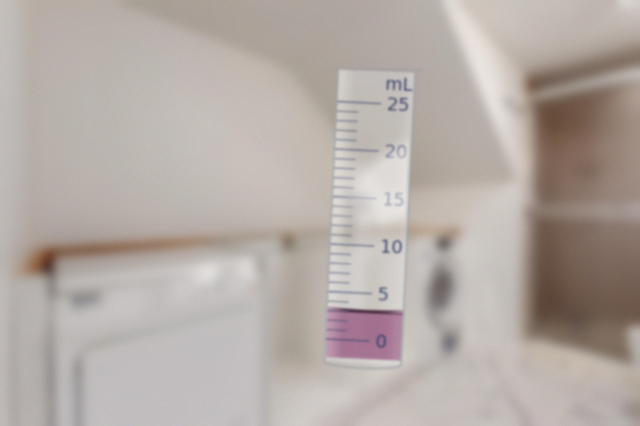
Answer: 3 mL
